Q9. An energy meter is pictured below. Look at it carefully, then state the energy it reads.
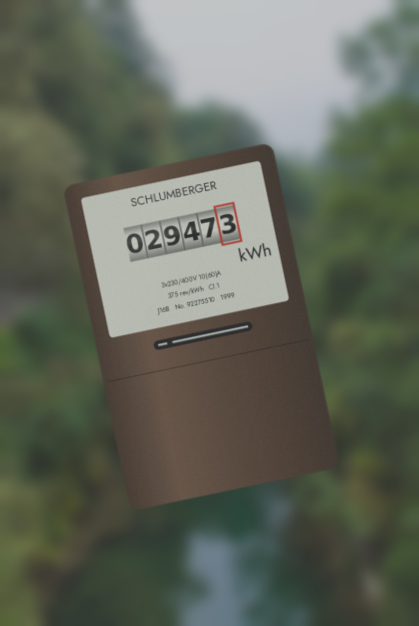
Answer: 2947.3 kWh
